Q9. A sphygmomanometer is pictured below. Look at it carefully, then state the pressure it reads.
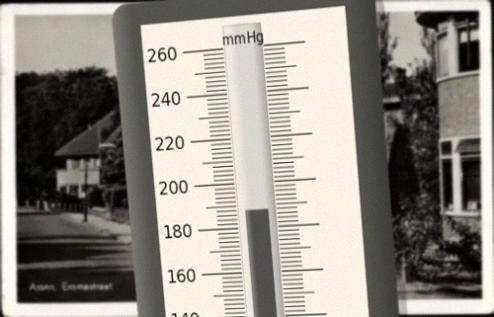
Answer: 188 mmHg
